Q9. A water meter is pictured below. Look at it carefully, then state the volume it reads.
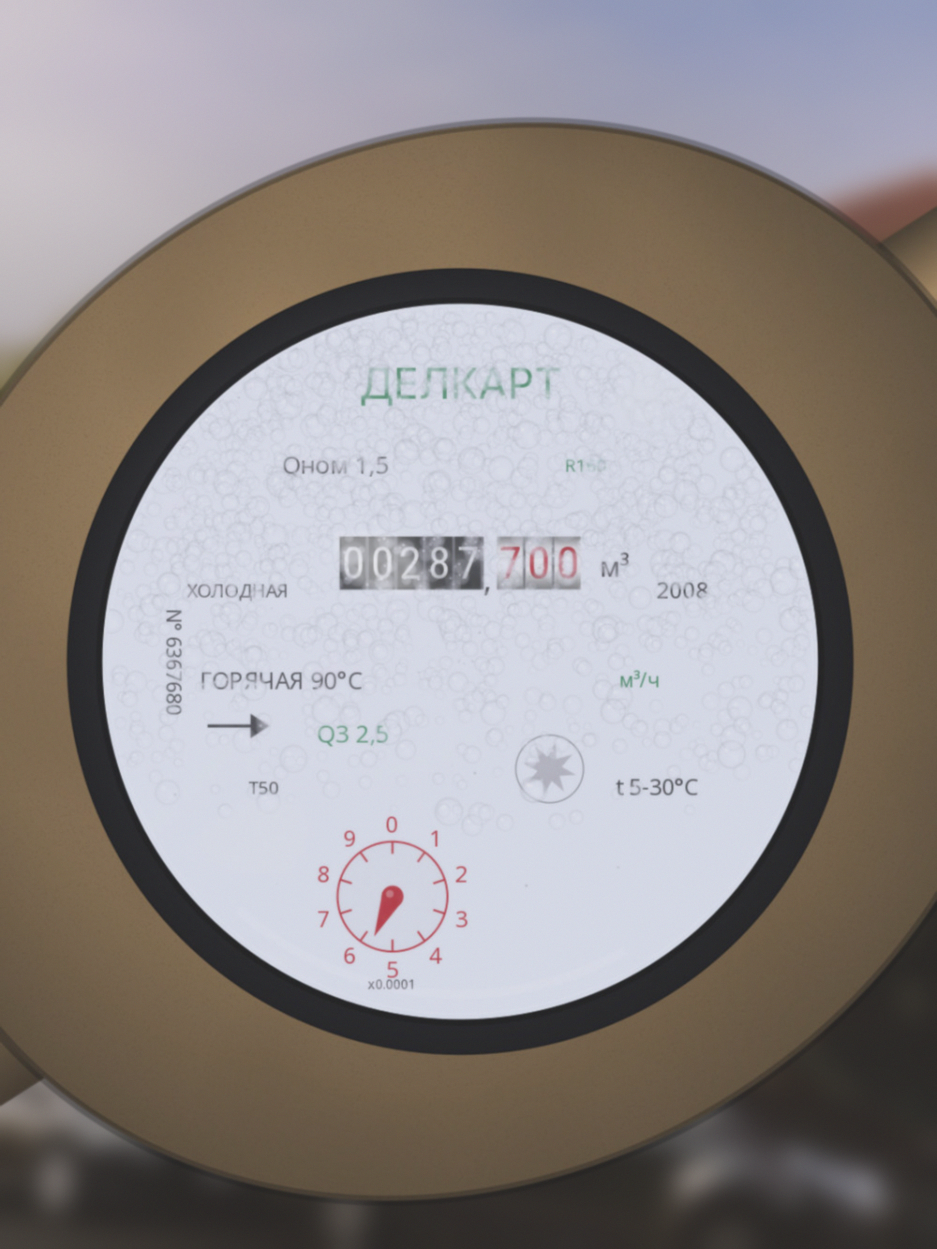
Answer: 287.7005 m³
